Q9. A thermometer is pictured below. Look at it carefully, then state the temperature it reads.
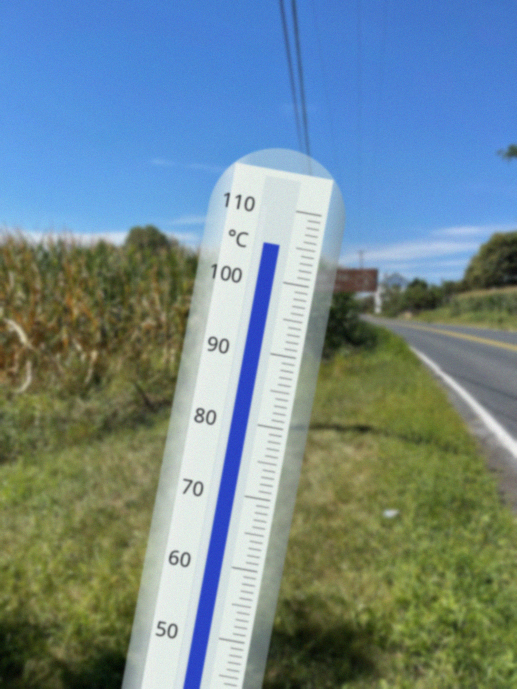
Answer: 105 °C
